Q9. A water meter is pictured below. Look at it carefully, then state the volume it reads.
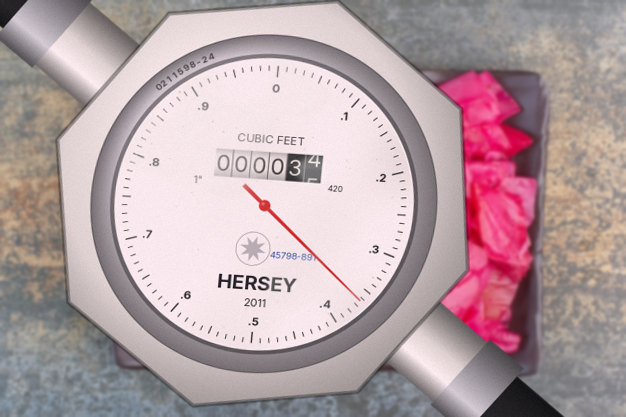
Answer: 34.36 ft³
